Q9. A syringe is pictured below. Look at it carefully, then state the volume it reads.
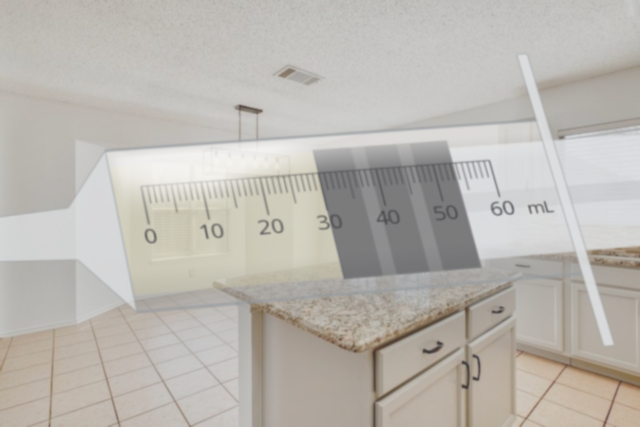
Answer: 30 mL
